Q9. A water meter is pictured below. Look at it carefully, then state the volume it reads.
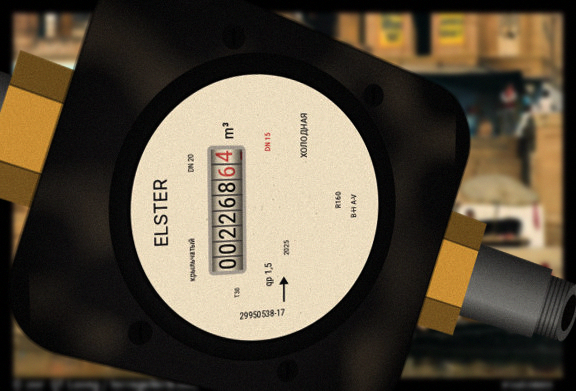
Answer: 2268.64 m³
